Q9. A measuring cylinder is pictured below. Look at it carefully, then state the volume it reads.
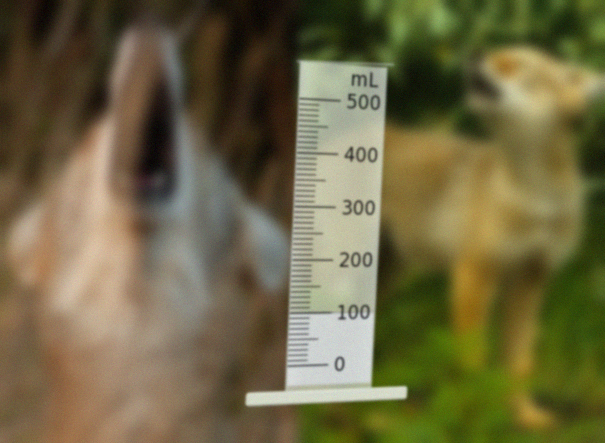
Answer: 100 mL
